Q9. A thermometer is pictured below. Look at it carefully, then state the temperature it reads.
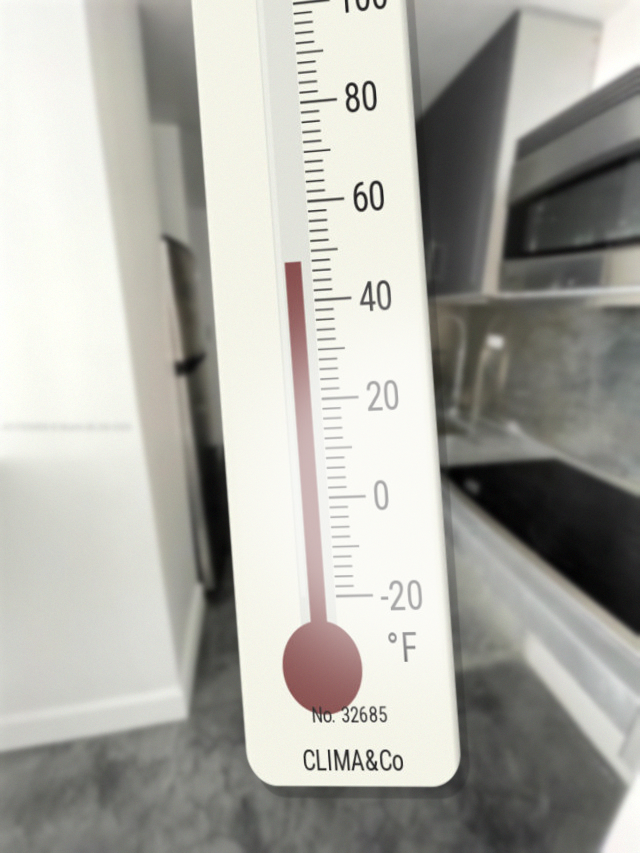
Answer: 48 °F
